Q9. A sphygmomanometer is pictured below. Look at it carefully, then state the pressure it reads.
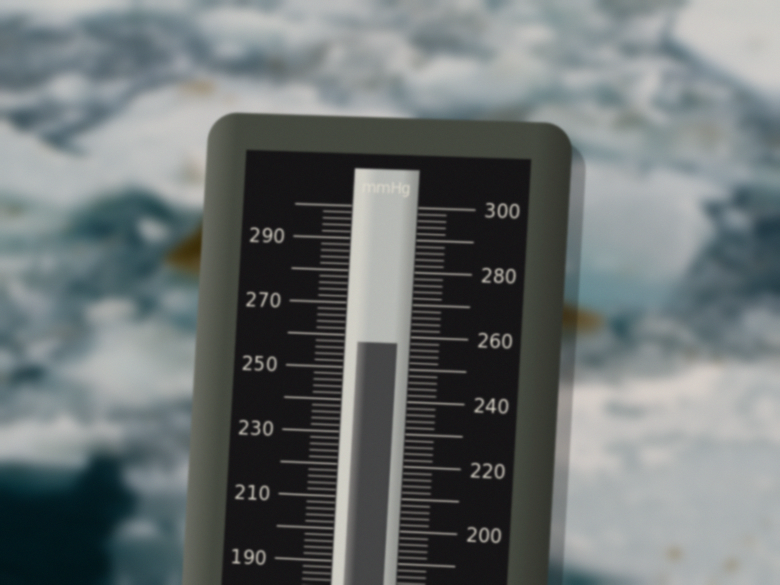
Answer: 258 mmHg
